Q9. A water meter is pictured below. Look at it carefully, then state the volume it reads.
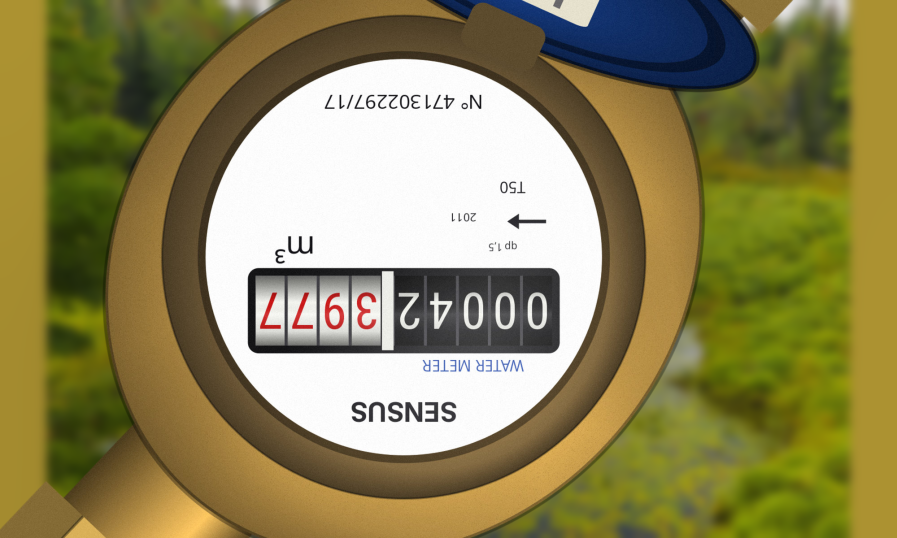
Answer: 42.3977 m³
